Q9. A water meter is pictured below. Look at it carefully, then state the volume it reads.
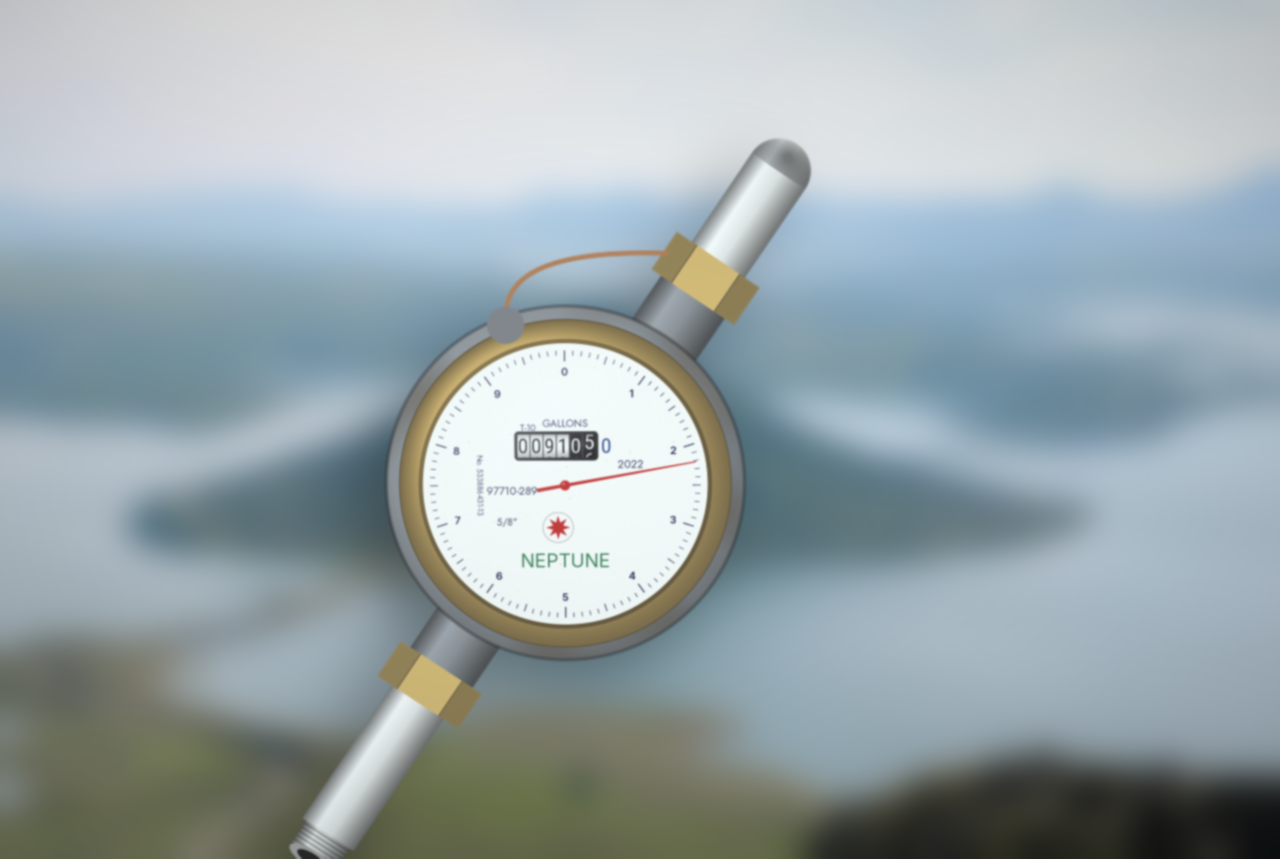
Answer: 91052.2 gal
